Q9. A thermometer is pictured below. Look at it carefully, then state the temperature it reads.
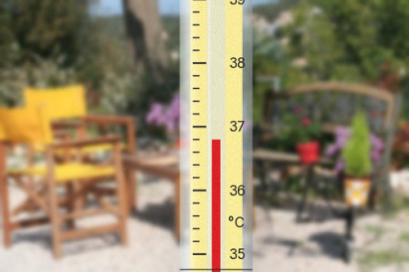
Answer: 36.8 °C
